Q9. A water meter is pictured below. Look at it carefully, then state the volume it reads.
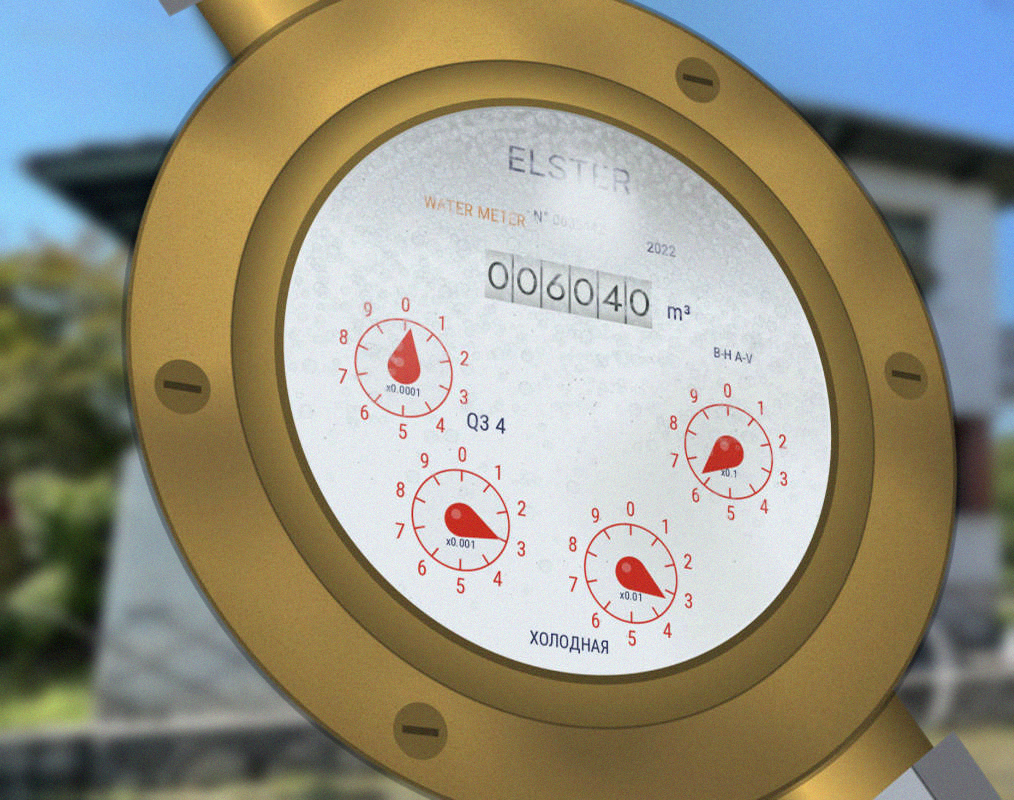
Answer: 6040.6330 m³
